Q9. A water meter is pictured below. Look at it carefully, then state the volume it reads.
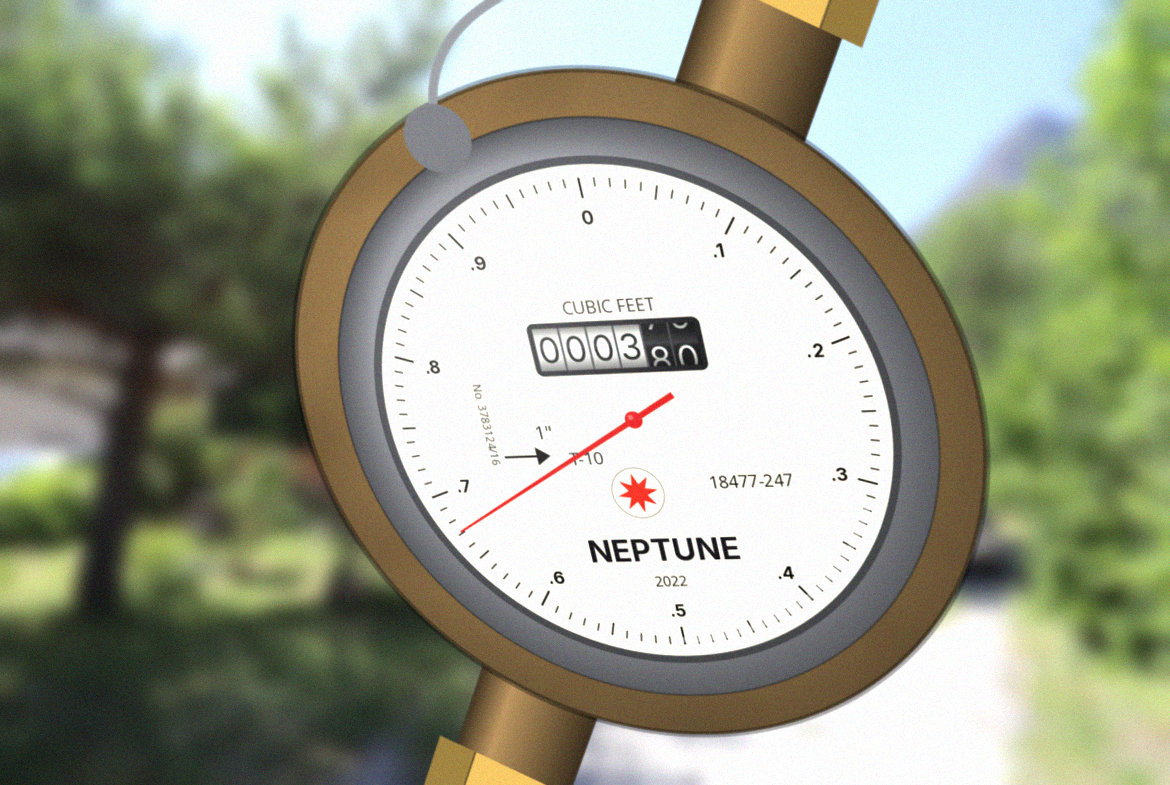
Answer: 379.67 ft³
